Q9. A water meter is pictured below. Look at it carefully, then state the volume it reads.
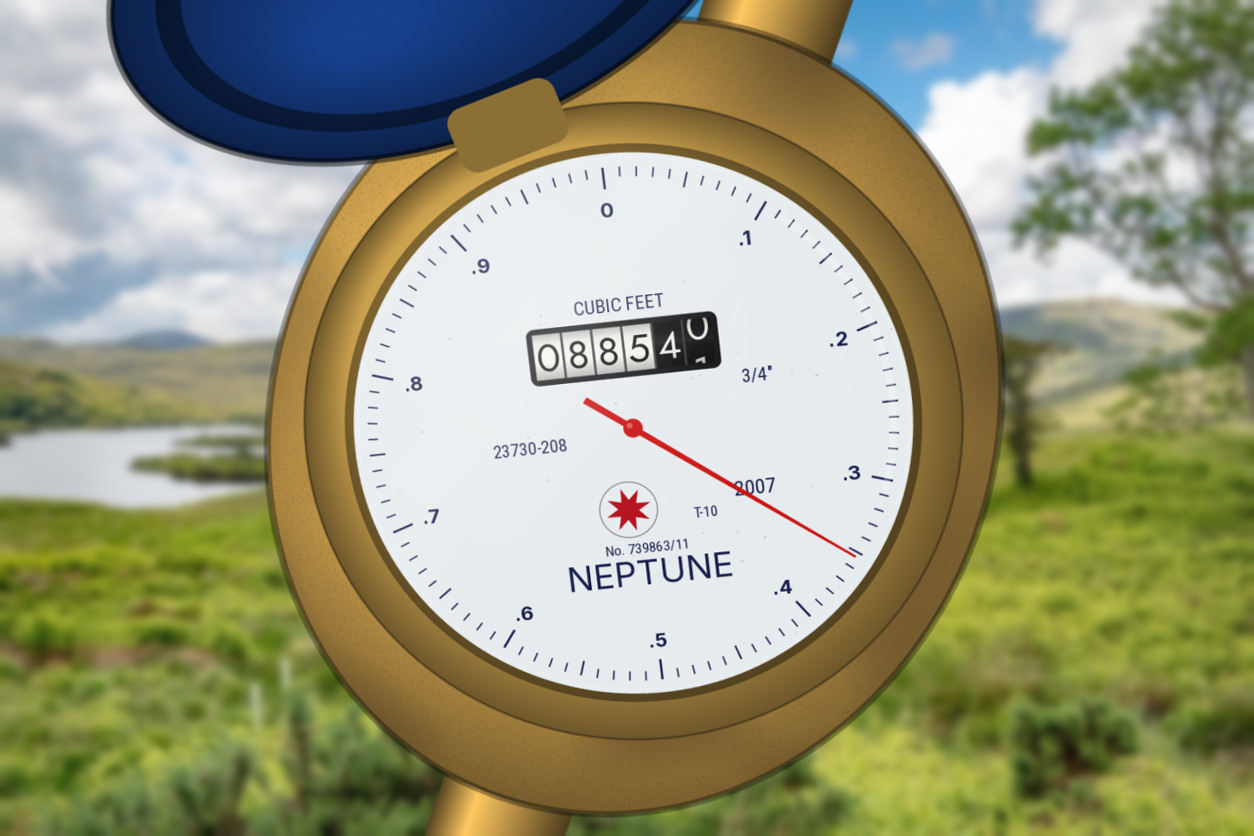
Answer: 88540.35 ft³
